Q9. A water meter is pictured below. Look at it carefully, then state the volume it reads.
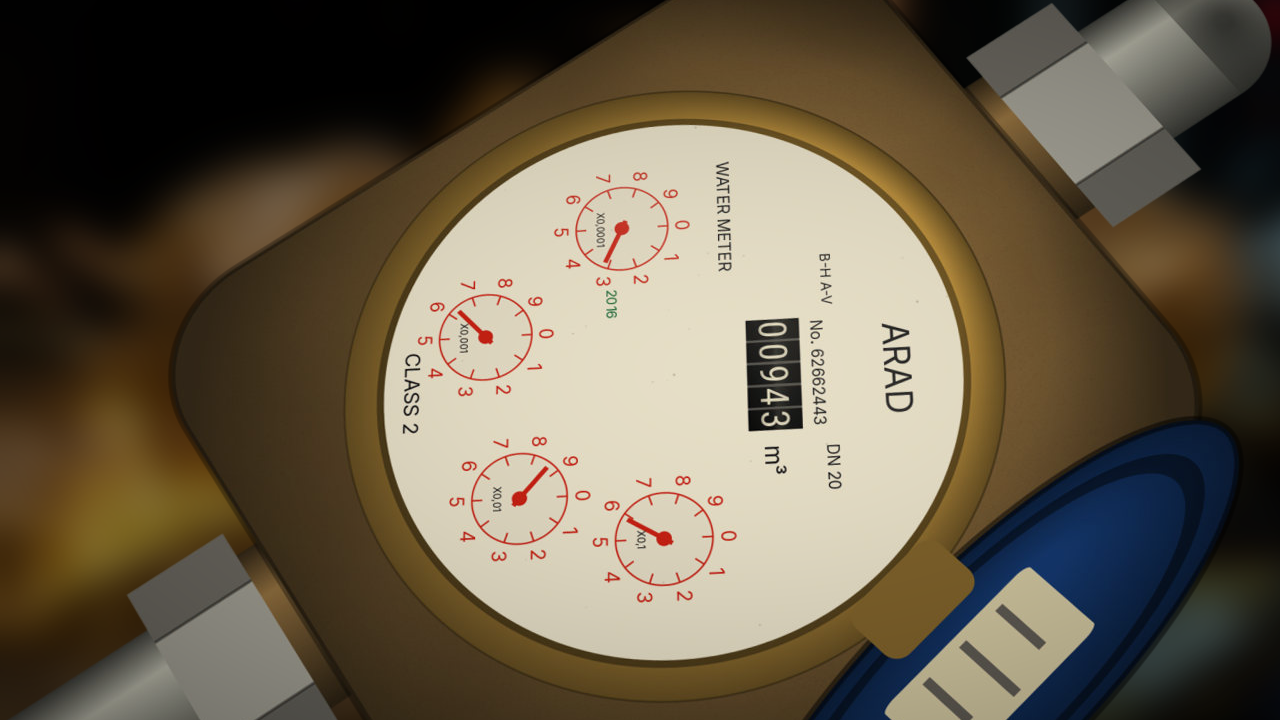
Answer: 943.5863 m³
